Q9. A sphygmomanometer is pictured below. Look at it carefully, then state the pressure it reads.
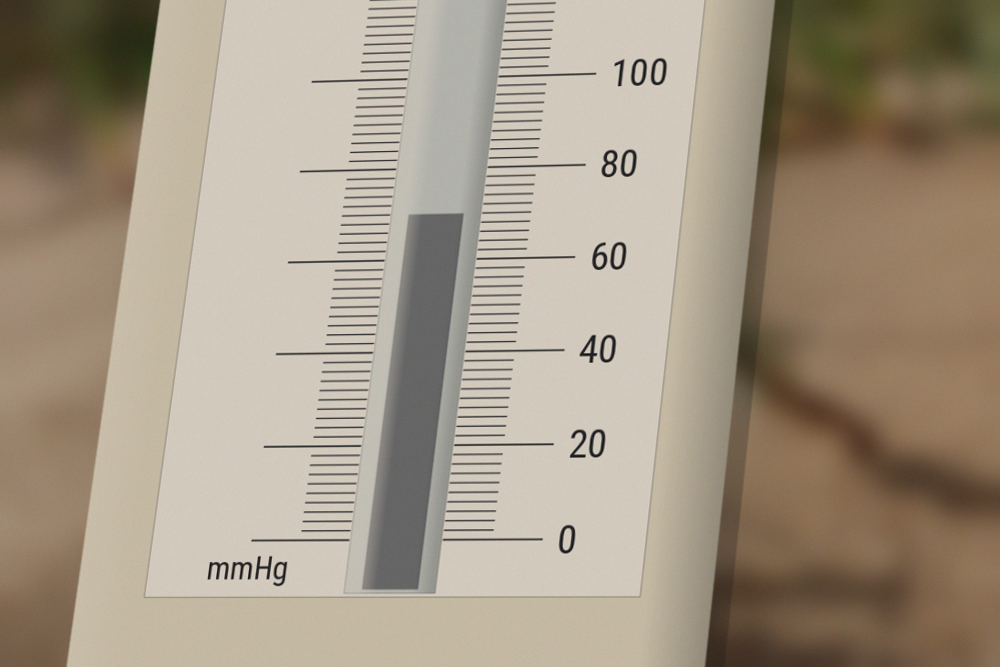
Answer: 70 mmHg
